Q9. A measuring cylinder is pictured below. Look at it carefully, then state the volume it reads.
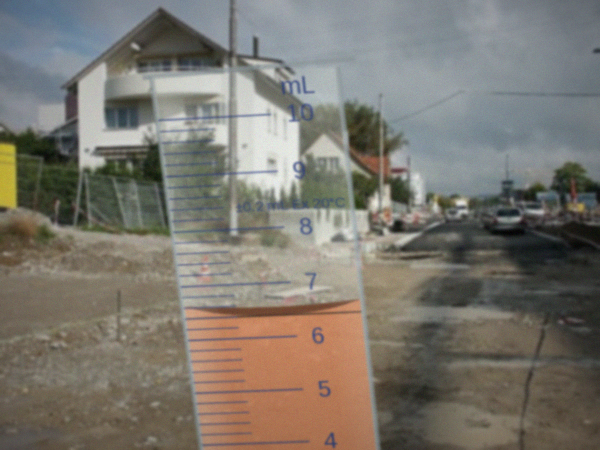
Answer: 6.4 mL
